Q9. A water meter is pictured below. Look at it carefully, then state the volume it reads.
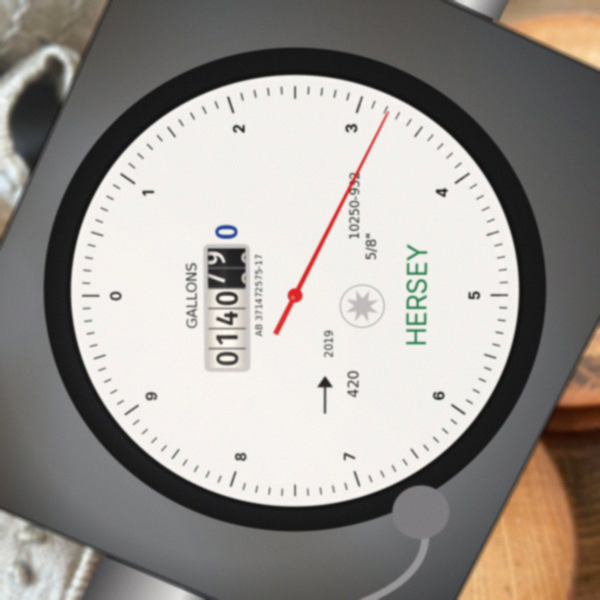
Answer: 140793.2 gal
